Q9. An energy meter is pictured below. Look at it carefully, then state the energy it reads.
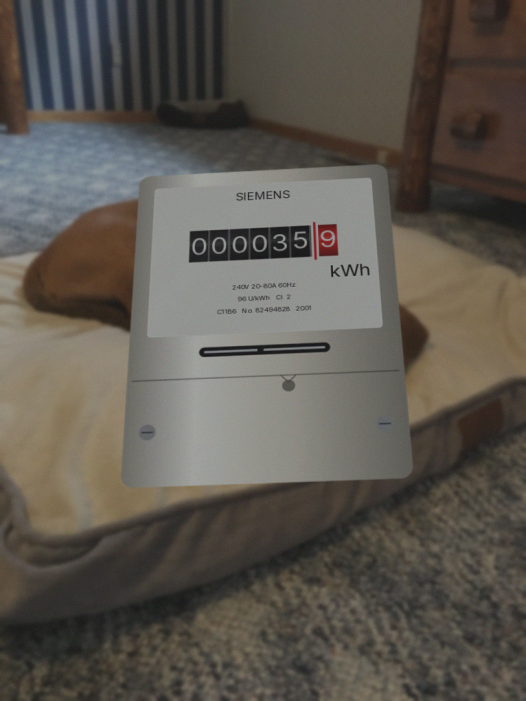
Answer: 35.9 kWh
